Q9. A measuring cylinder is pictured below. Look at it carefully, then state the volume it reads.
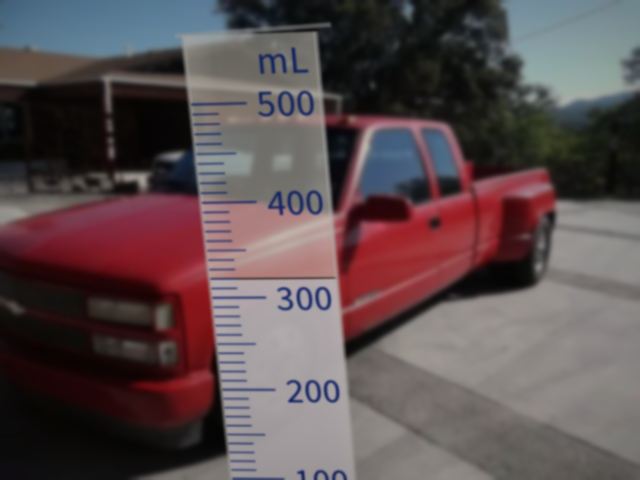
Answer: 320 mL
